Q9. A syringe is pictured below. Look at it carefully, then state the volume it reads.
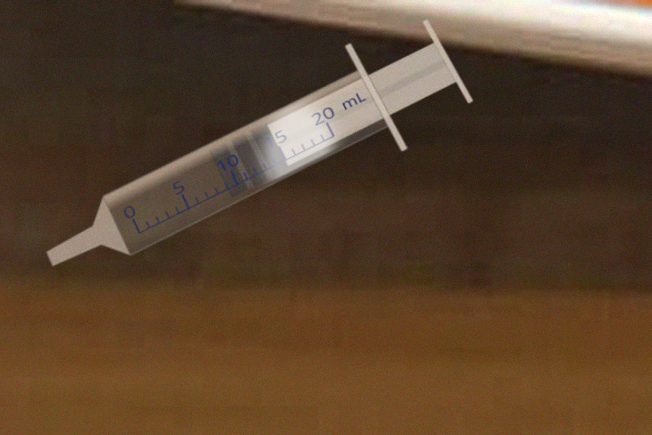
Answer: 9 mL
